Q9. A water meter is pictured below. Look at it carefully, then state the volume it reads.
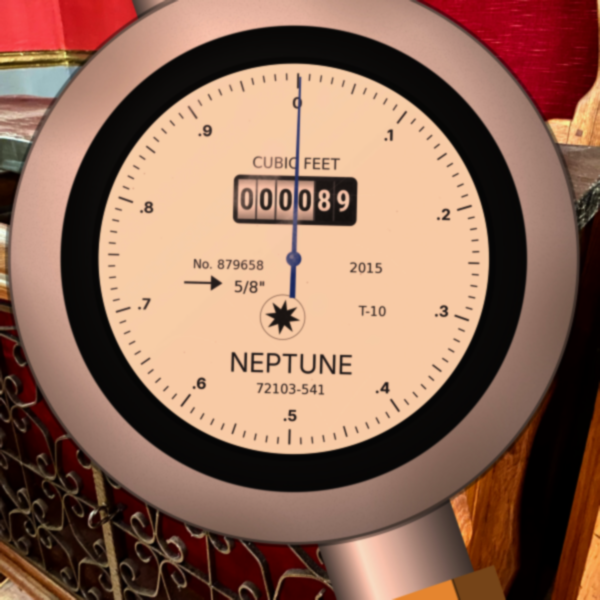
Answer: 89.00 ft³
